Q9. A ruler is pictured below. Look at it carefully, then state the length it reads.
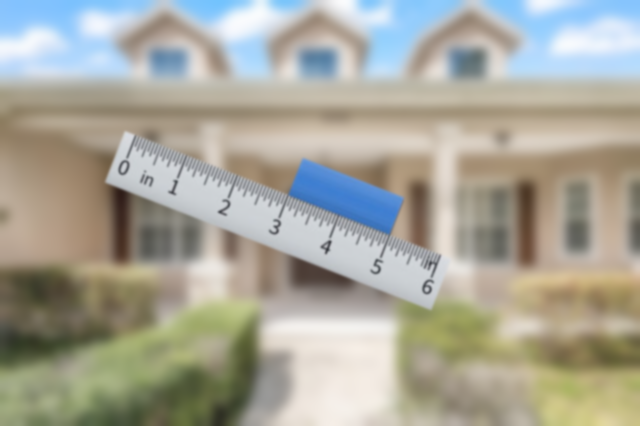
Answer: 2 in
